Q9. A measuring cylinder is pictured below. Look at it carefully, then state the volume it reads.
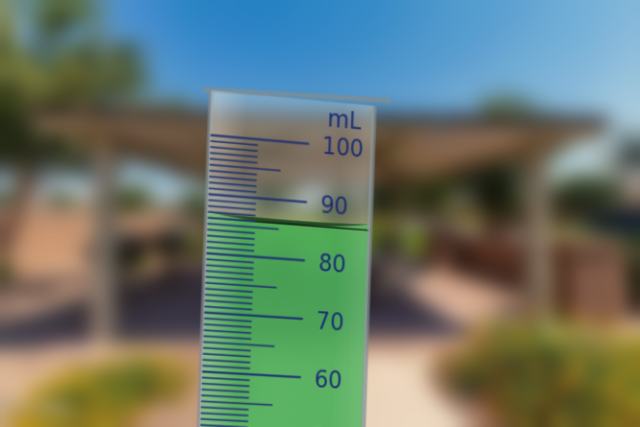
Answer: 86 mL
